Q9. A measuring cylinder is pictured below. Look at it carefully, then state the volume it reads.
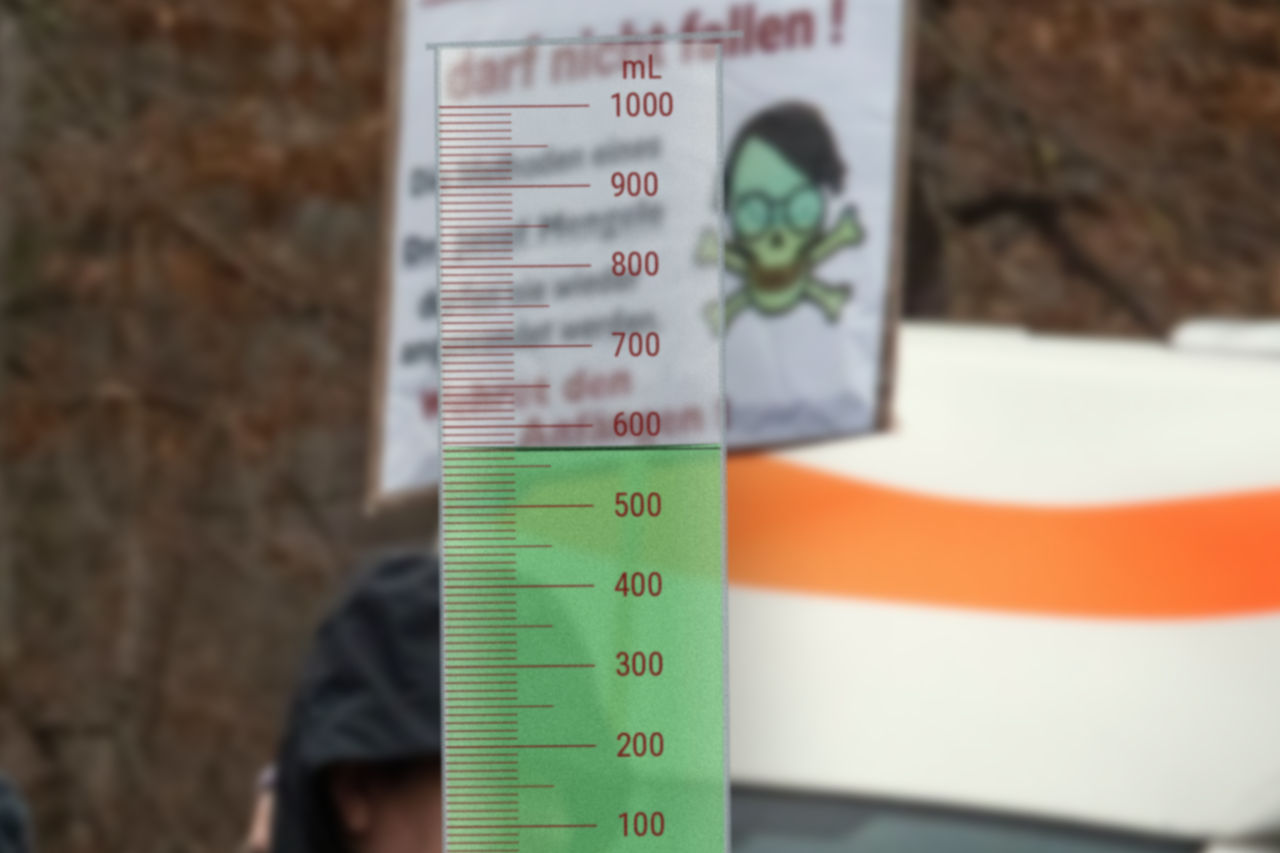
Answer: 570 mL
